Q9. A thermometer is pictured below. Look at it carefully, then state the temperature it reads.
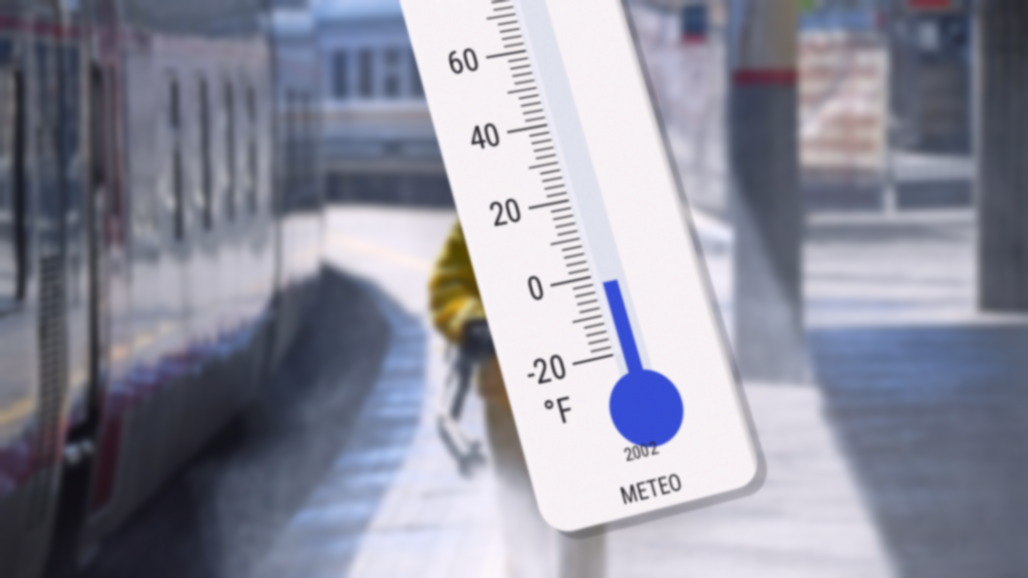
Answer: -2 °F
